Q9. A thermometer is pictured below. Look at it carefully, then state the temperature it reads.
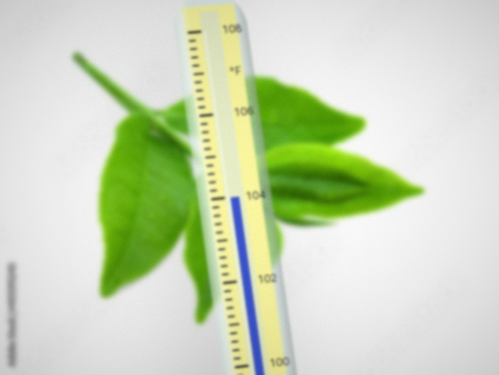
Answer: 104 °F
